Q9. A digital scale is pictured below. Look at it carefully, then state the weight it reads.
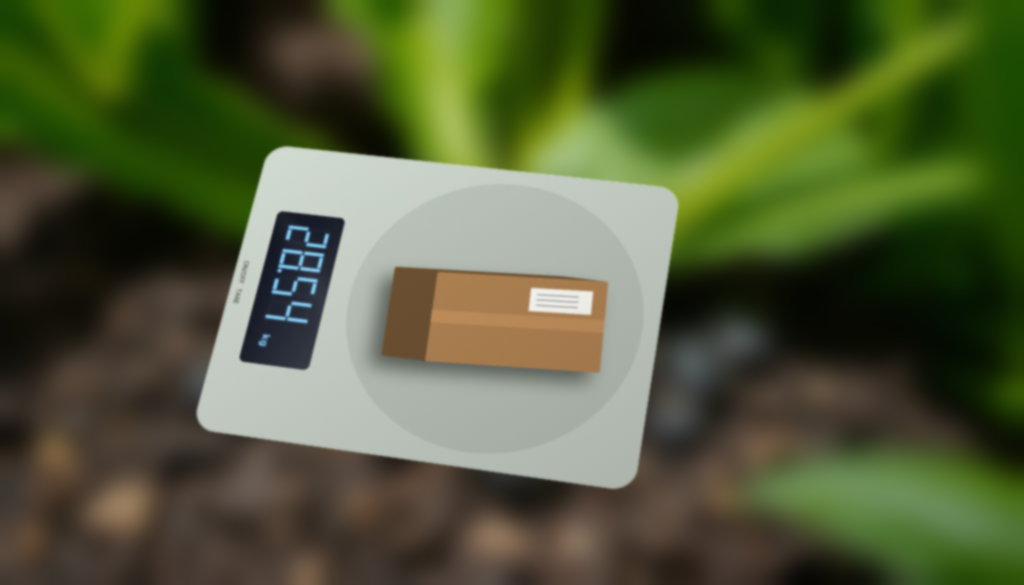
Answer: 28.54 kg
